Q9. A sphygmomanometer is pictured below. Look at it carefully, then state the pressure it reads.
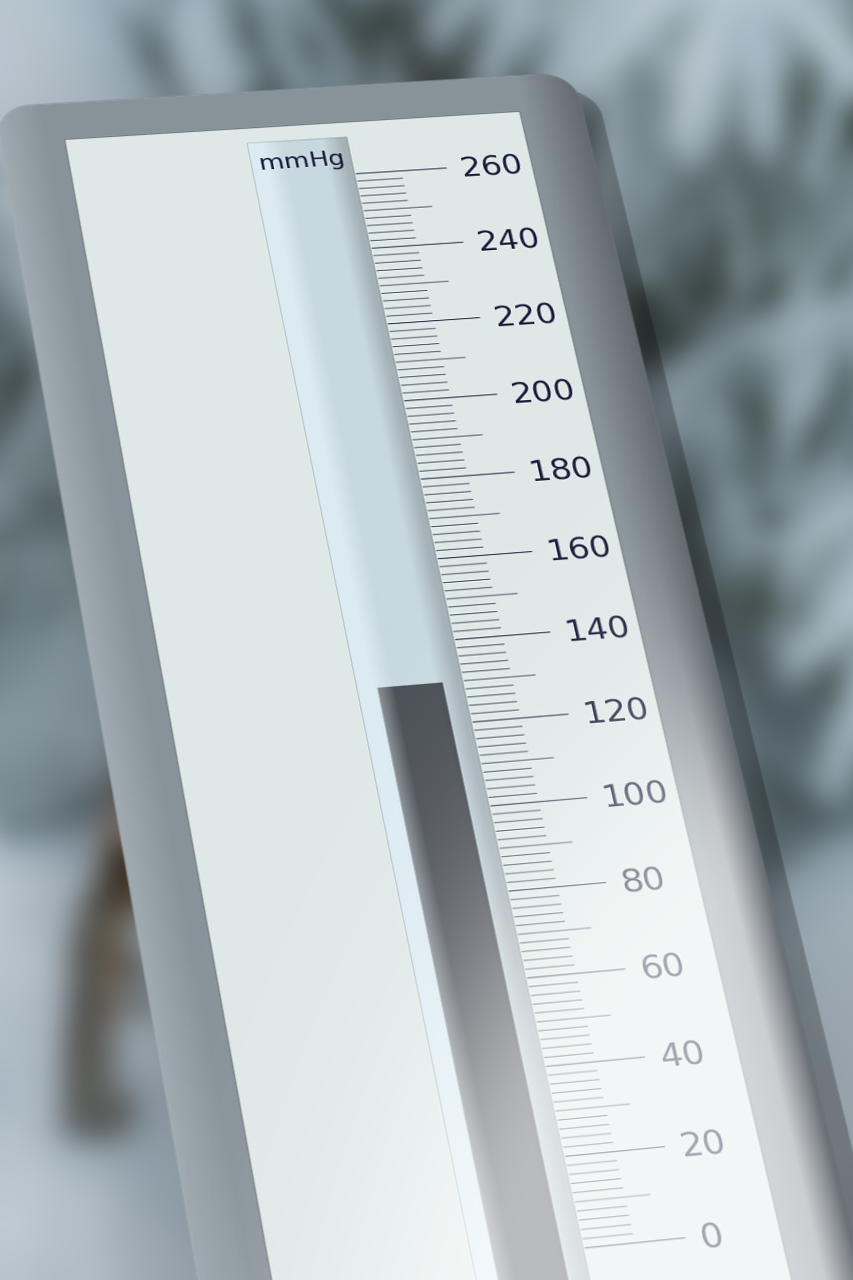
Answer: 130 mmHg
